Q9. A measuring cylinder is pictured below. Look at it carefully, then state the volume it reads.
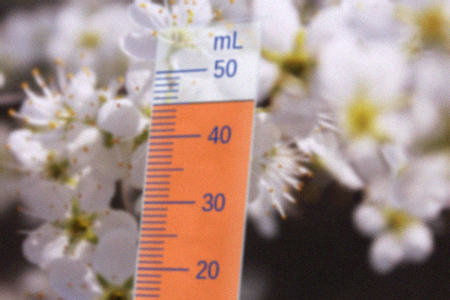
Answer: 45 mL
